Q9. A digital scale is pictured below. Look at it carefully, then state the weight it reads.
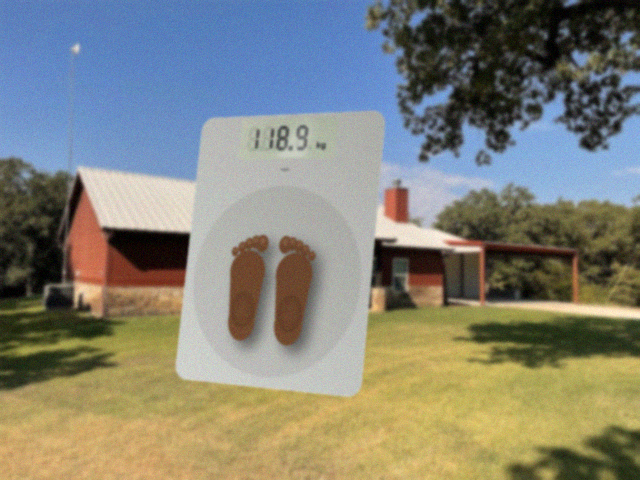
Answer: 118.9 kg
